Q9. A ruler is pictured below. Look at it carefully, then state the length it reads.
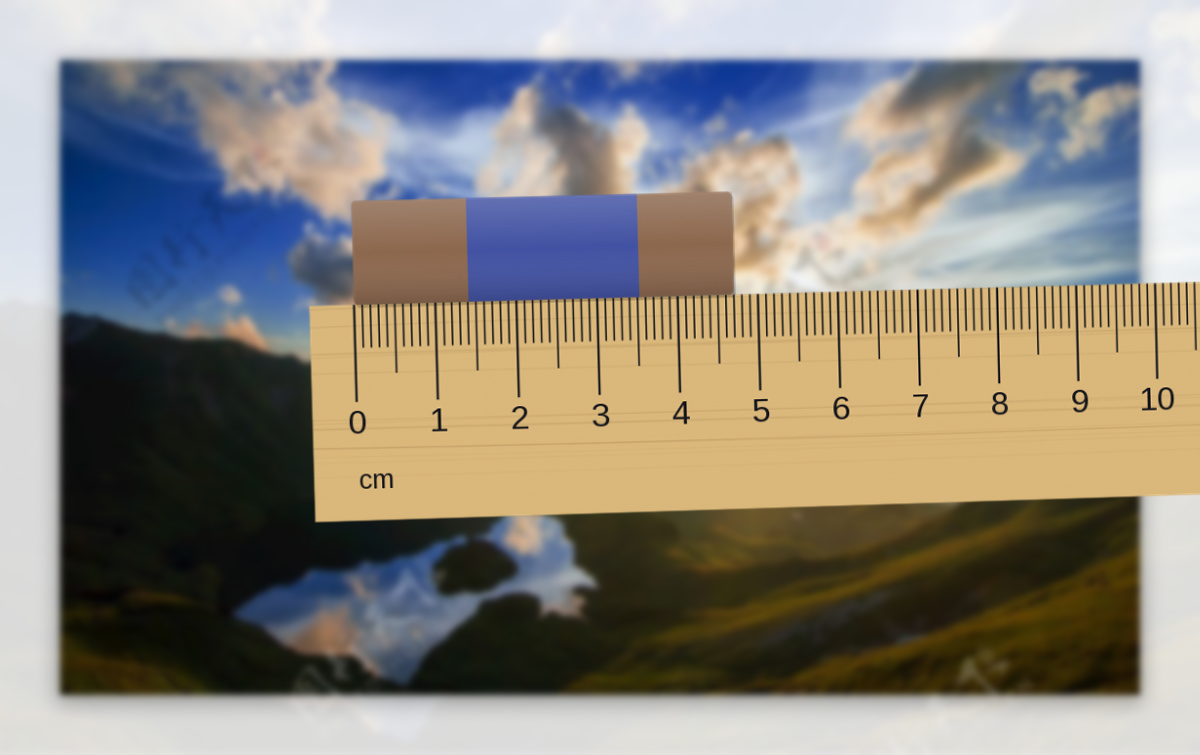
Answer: 4.7 cm
